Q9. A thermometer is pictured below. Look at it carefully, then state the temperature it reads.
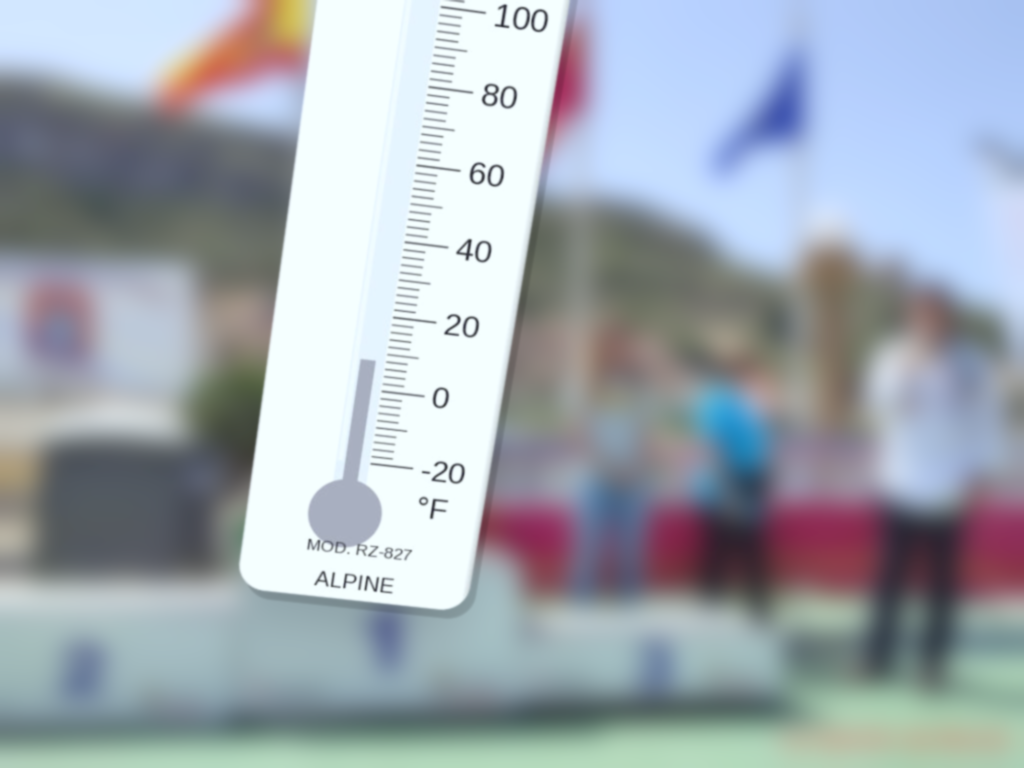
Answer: 8 °F
